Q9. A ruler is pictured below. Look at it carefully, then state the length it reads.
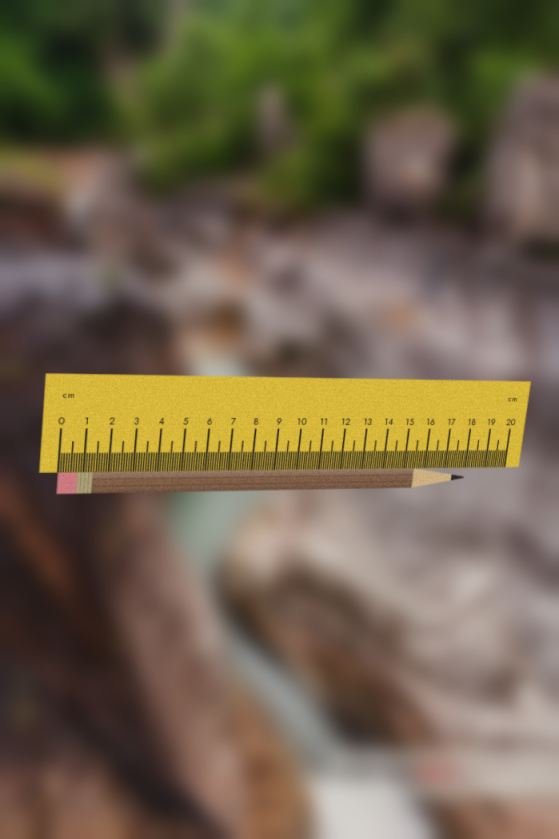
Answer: 18 cm
